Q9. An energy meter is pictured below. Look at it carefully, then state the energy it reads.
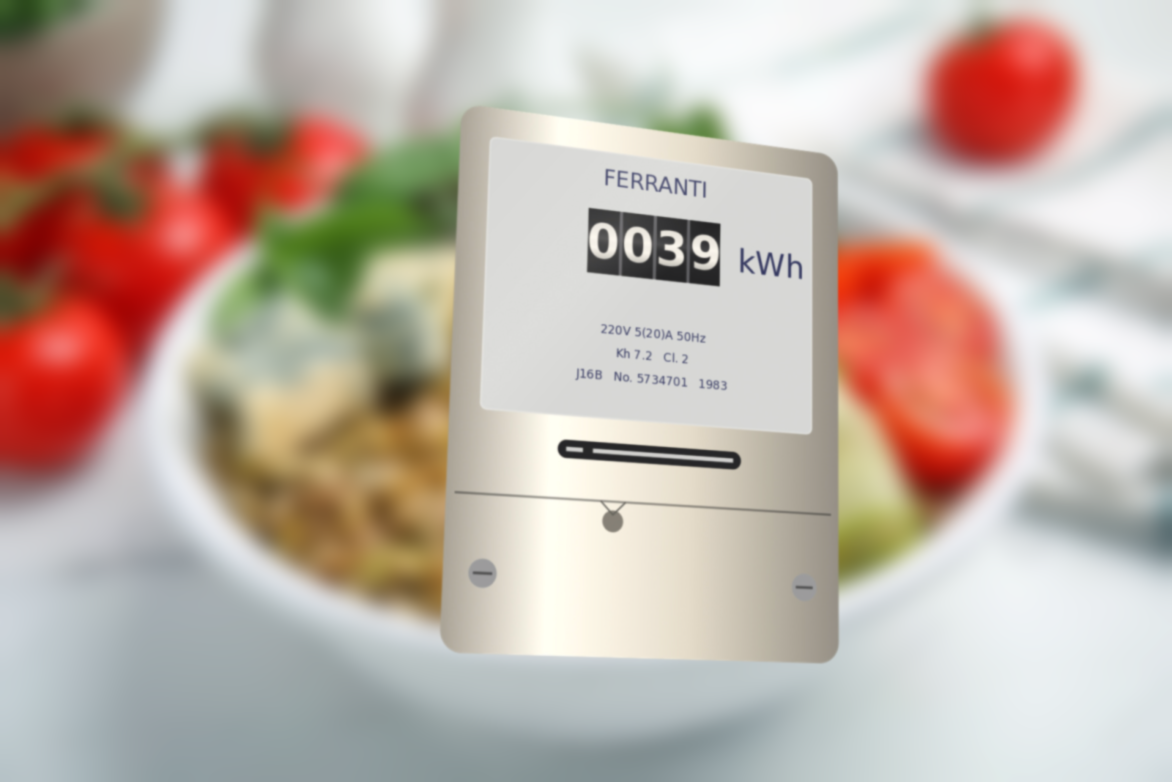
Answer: 39 kWh
